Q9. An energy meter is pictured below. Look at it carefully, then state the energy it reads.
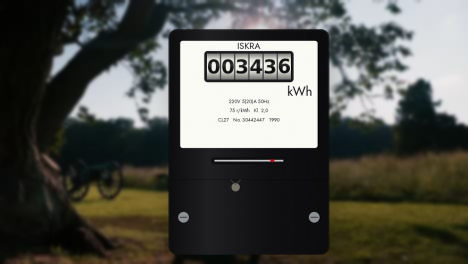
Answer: 3436 kWh
